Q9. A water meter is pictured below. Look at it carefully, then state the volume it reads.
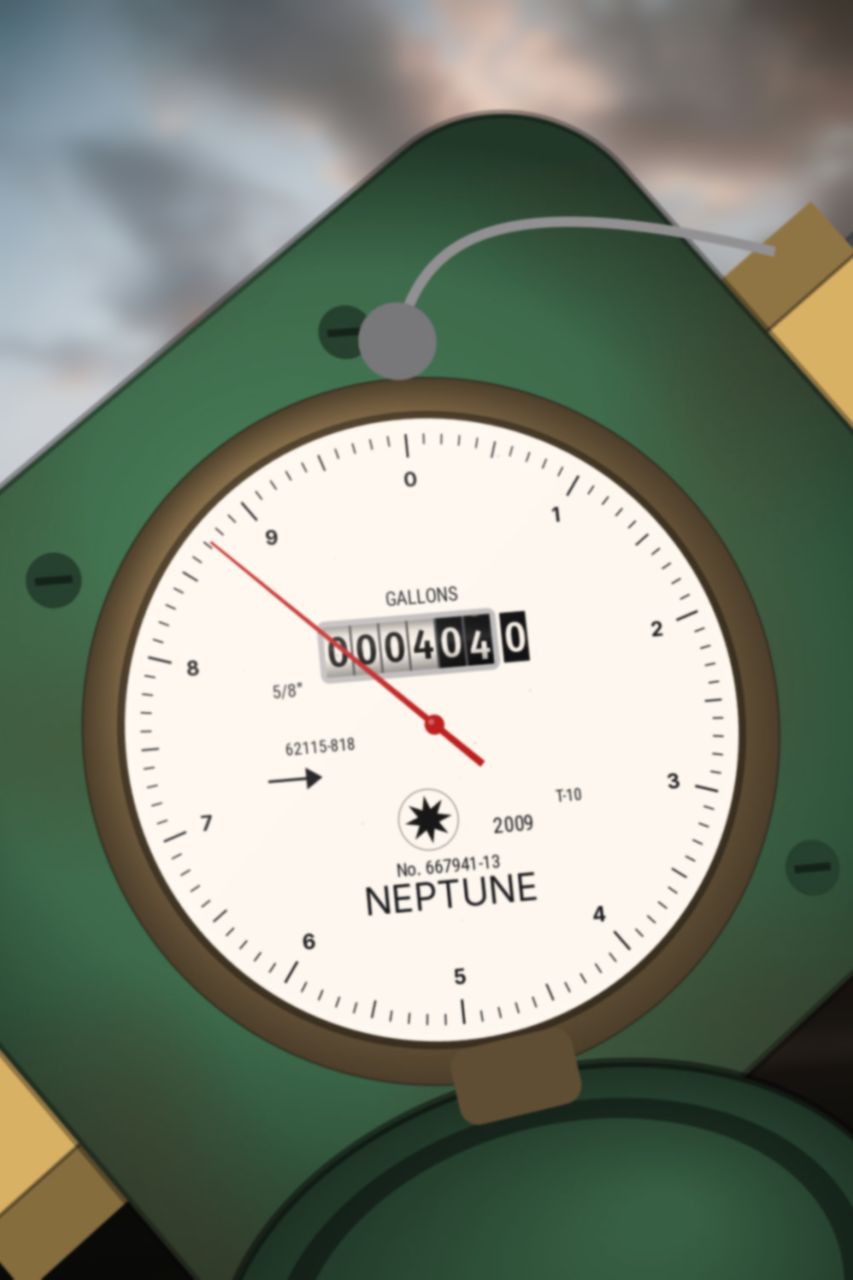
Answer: 4038.7 gal
